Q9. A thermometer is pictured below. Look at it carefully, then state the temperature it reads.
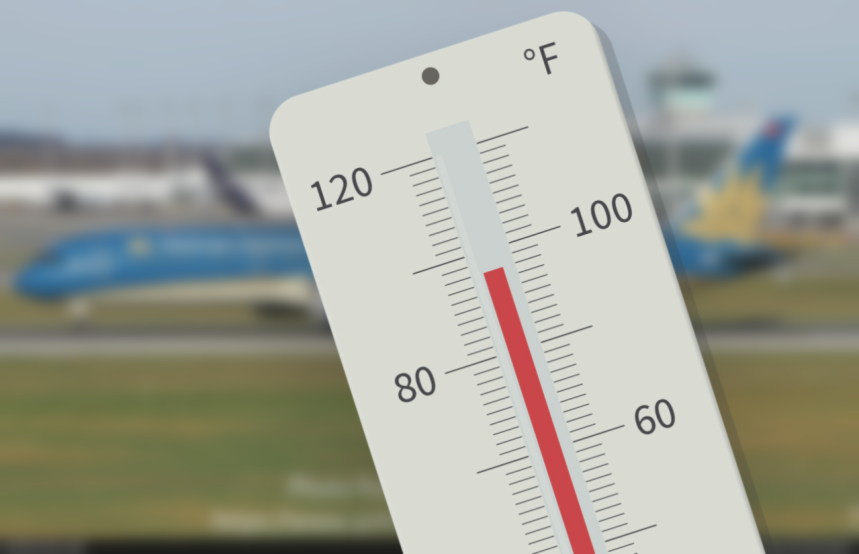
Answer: 96 °F
